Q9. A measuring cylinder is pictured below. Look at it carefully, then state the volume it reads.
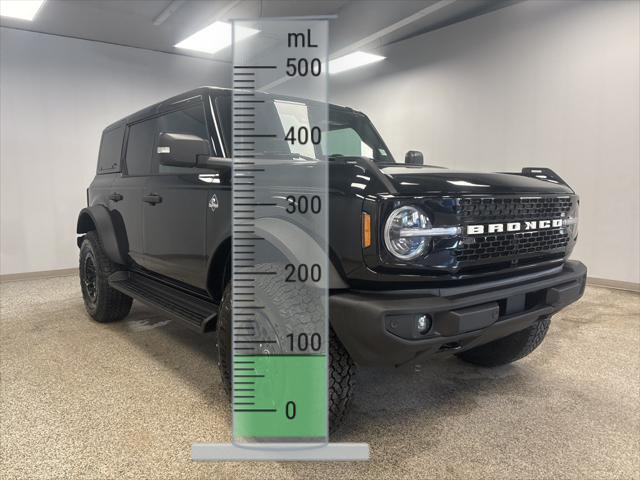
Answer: 80 mL
